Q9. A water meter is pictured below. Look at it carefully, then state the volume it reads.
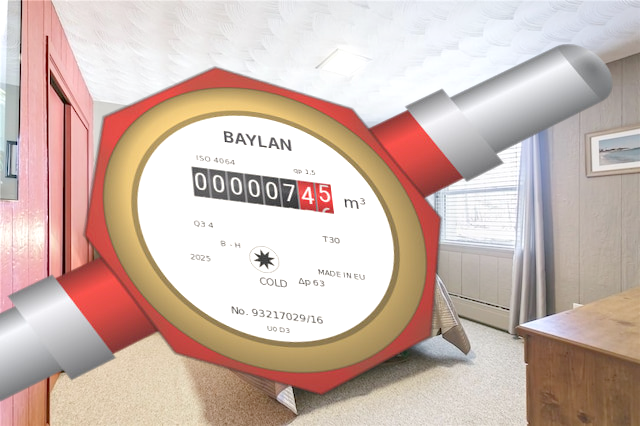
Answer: 7.45 m³
